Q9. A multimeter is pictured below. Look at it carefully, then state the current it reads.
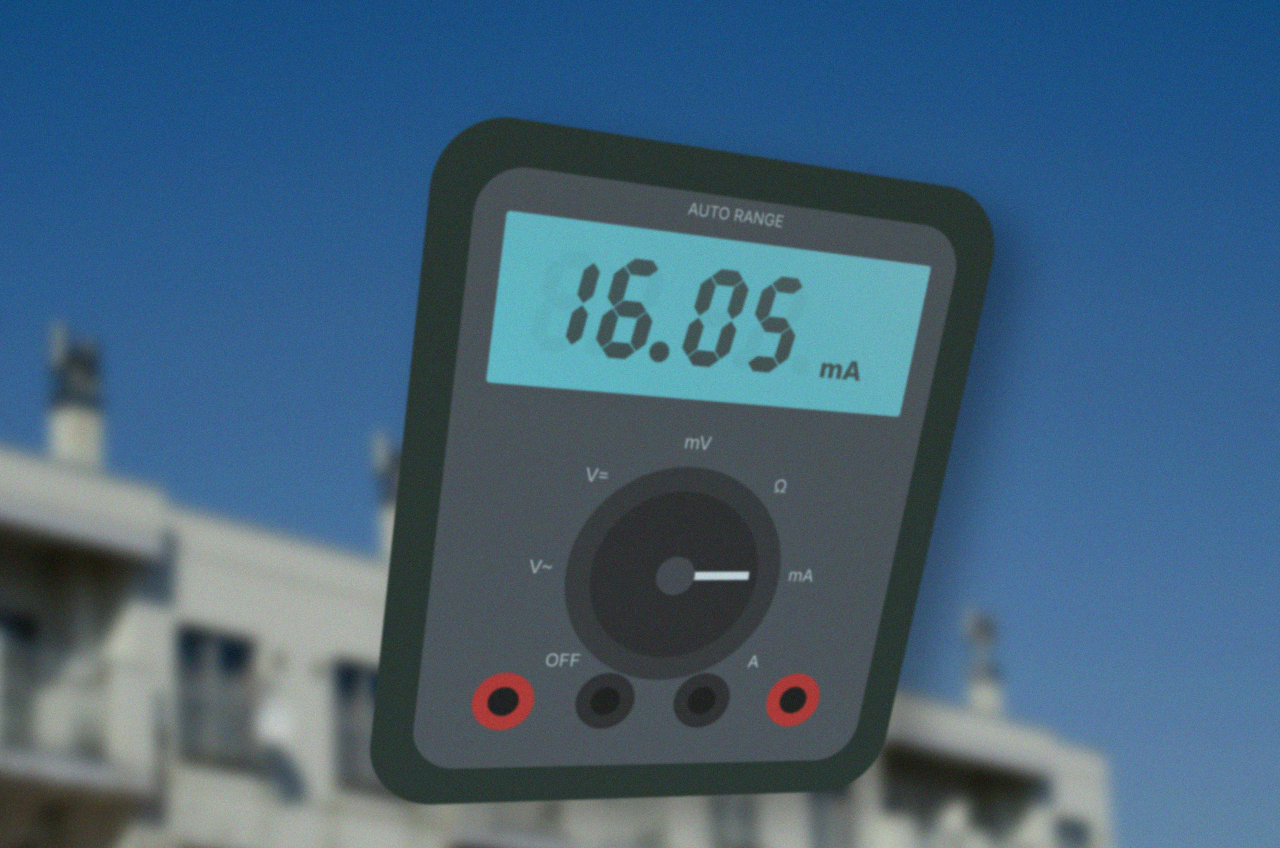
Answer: 16.05 mA
